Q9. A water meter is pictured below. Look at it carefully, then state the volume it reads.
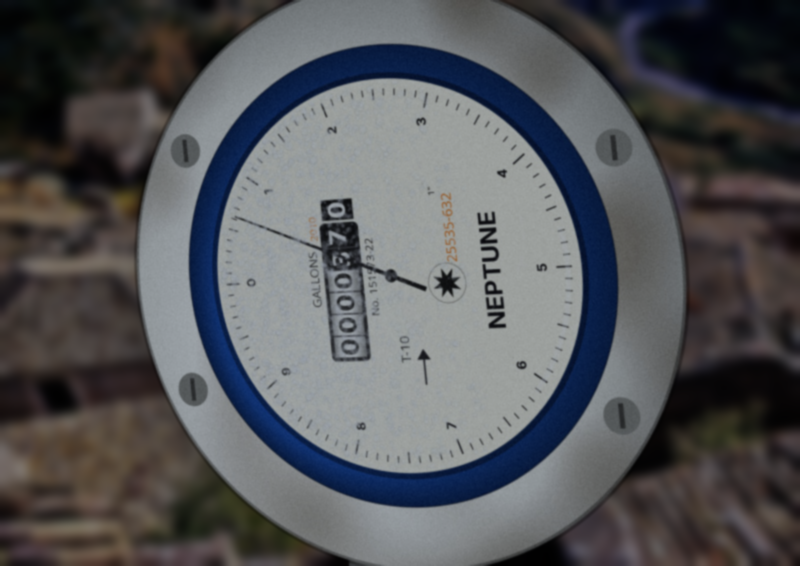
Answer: 370.6 gal
